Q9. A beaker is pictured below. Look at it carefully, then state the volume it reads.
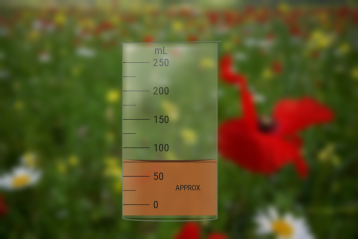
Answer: 75 mL
